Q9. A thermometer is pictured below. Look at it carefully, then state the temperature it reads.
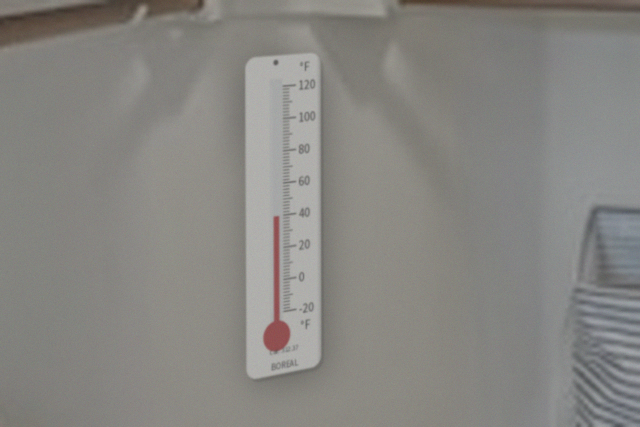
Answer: 40 °F
